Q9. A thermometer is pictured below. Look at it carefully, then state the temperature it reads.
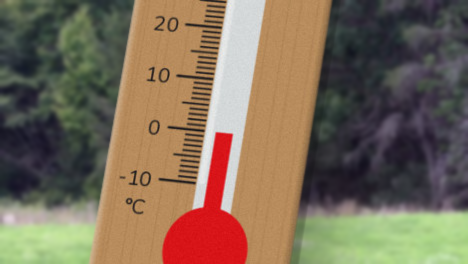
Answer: 0 °C
